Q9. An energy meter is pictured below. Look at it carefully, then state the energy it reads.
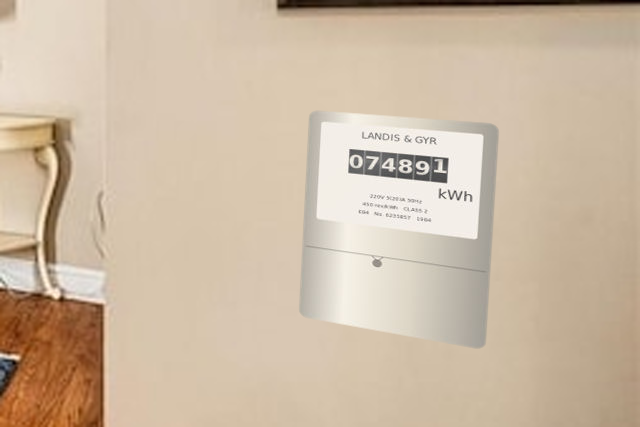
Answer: 74891 kWh
